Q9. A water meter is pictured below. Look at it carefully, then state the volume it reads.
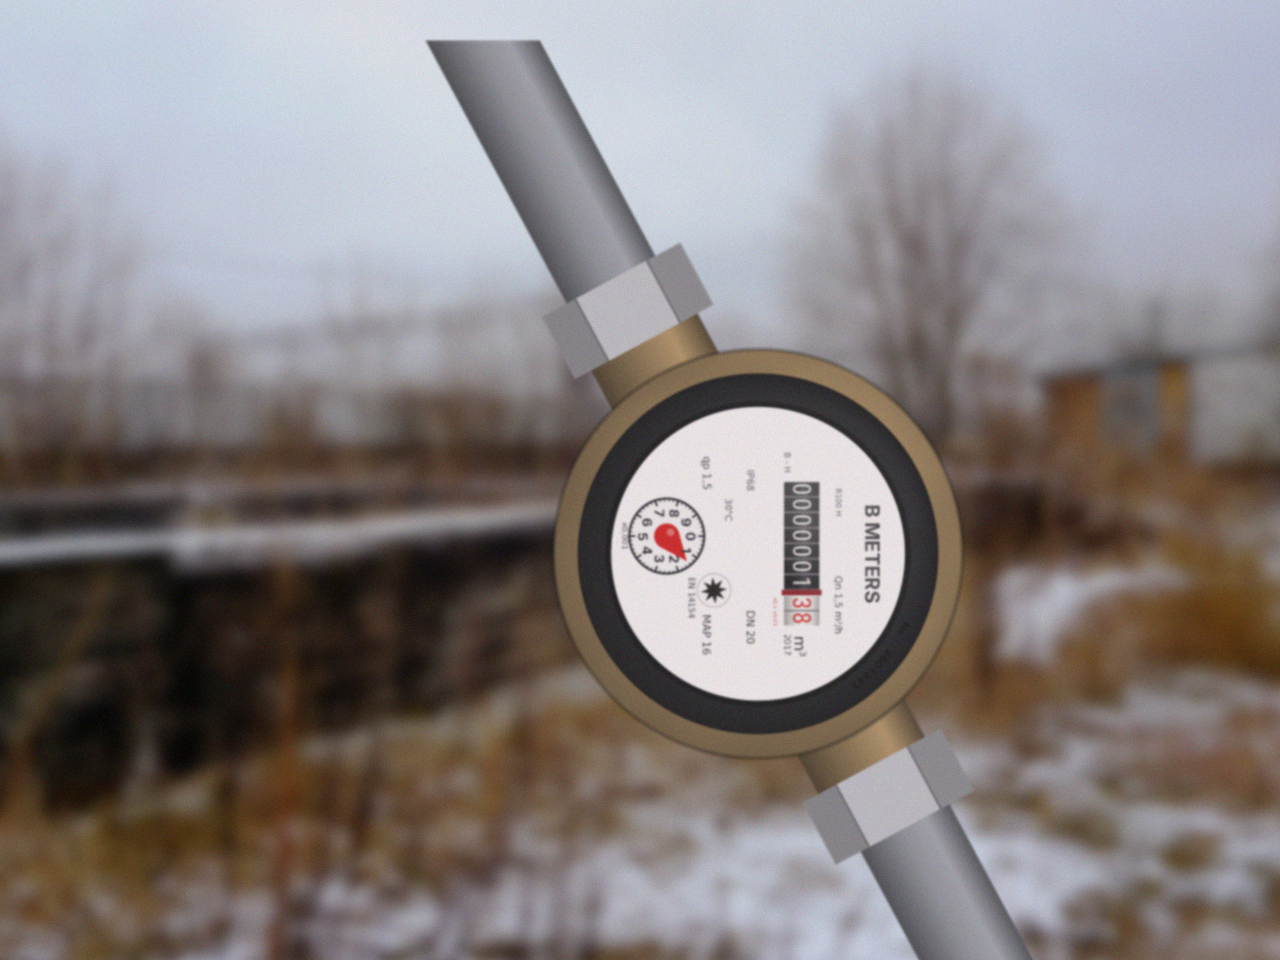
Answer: 1.381 m³
